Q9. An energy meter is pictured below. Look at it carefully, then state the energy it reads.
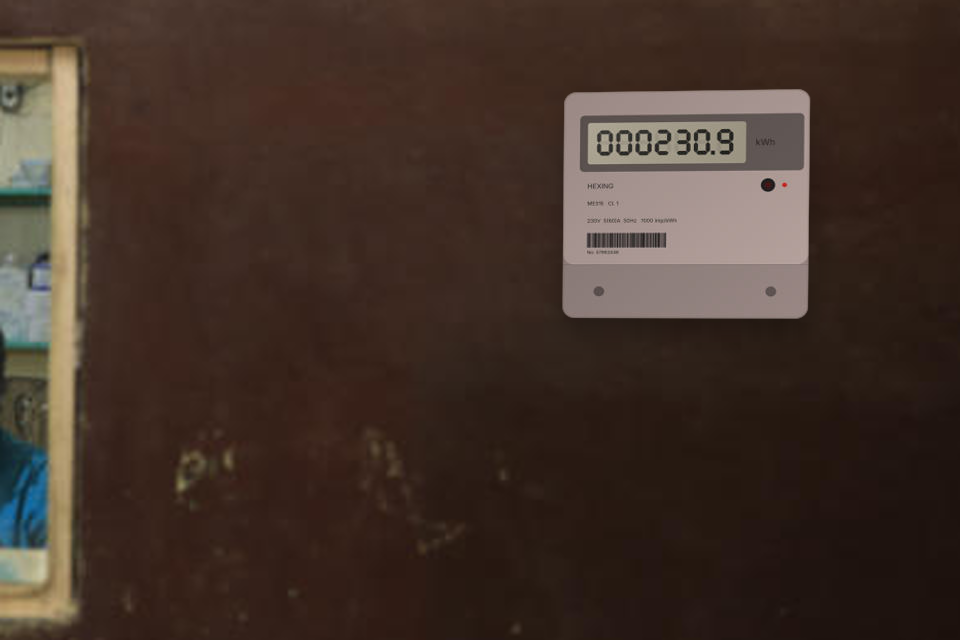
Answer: 230.9 kWh
